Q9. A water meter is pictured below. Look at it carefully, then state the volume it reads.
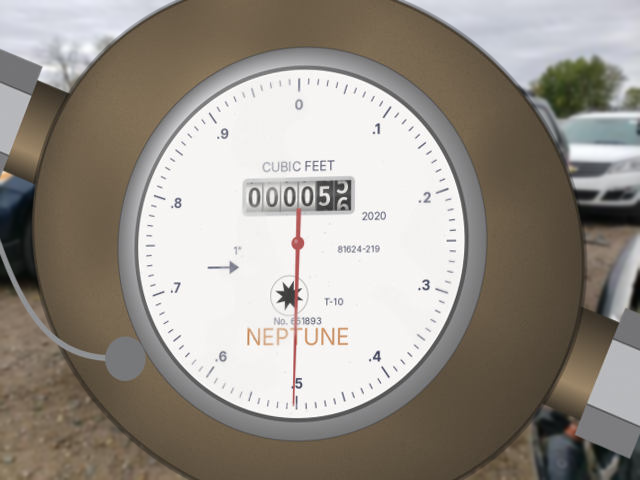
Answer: 55.50 ft³
